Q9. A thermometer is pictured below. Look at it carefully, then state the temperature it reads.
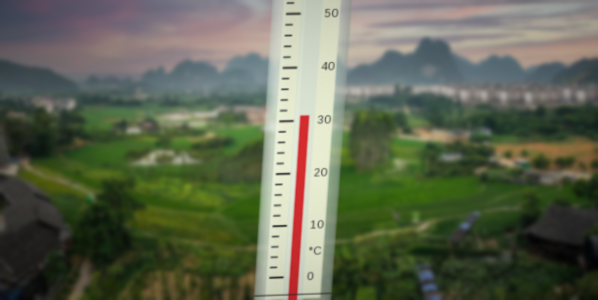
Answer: 31 °C
